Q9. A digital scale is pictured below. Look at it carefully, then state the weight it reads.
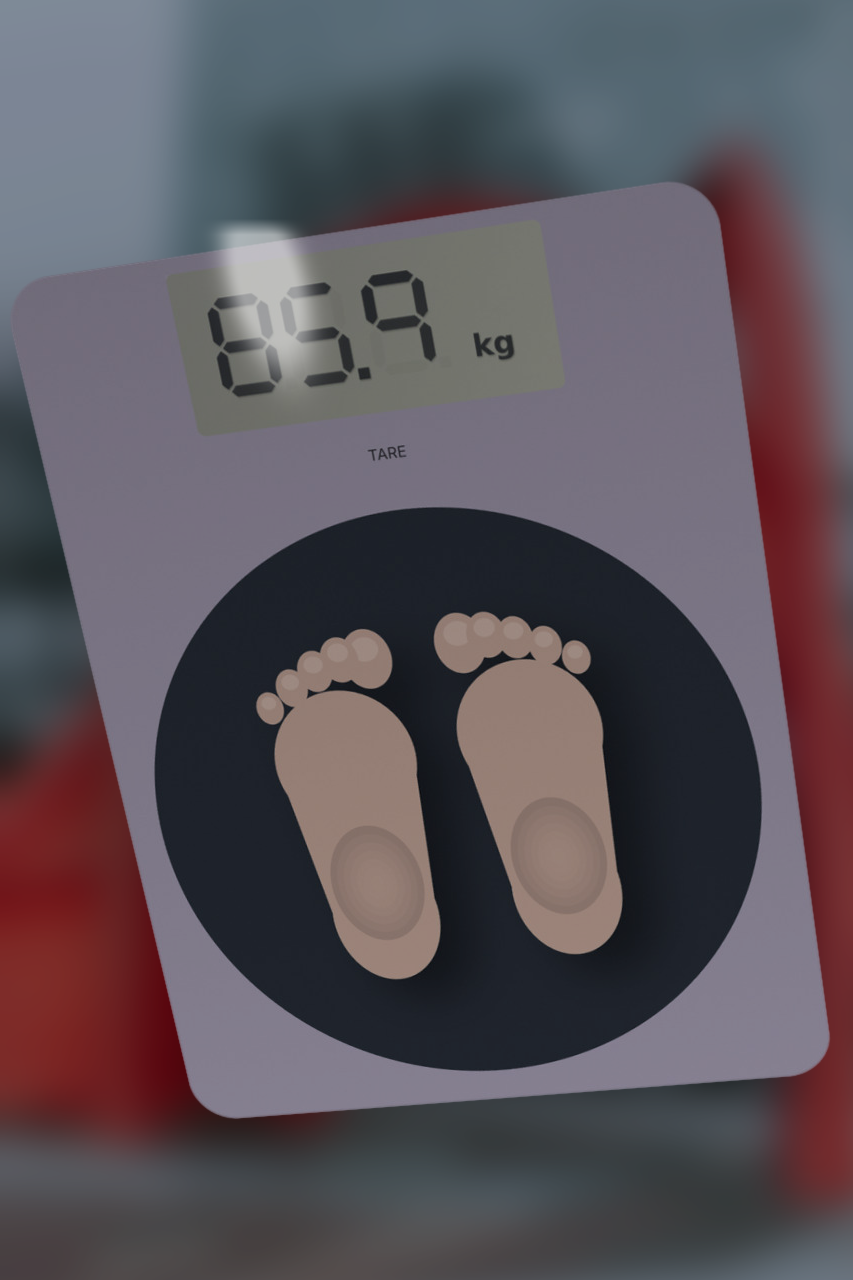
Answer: 85.9 kg
